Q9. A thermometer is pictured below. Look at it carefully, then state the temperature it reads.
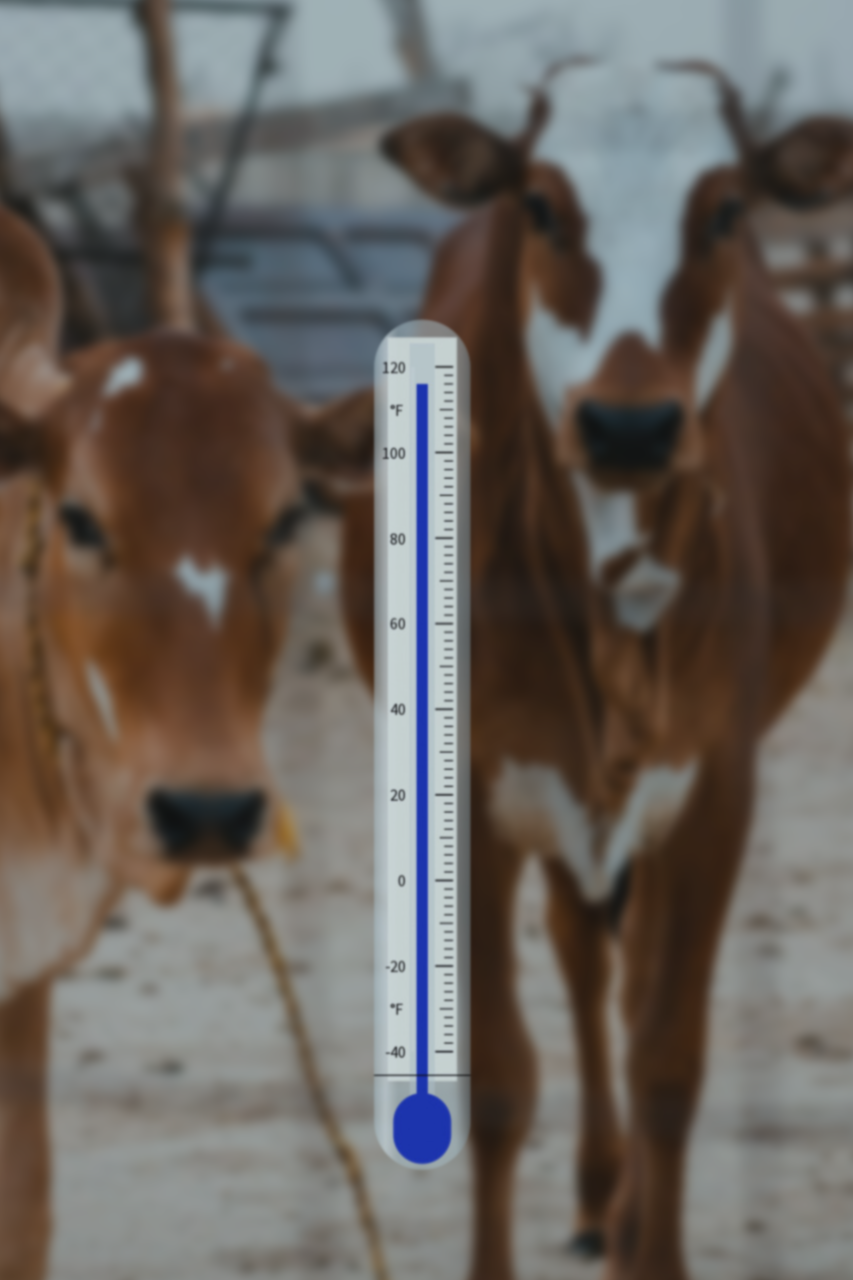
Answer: 116 °F
